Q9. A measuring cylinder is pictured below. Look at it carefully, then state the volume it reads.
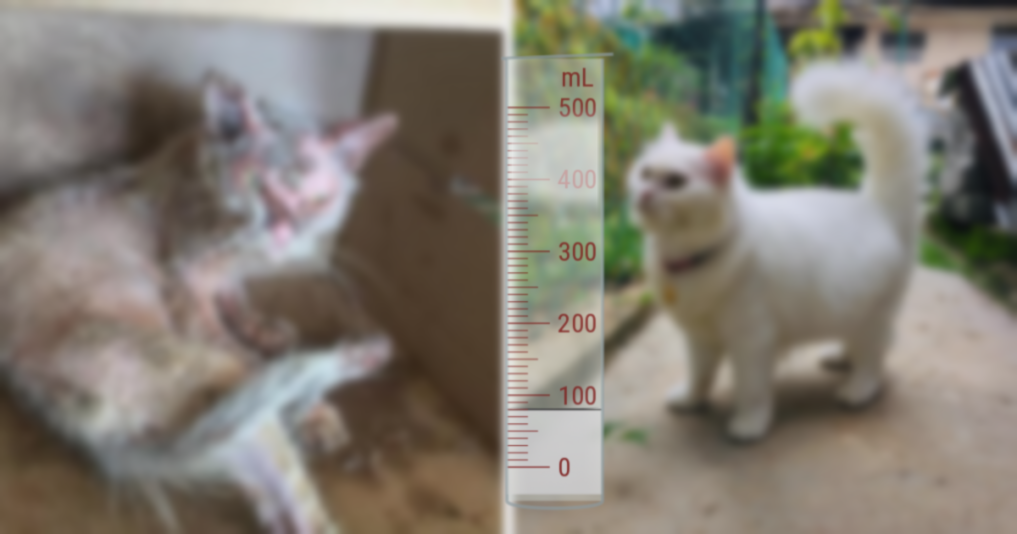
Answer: 80 mL
